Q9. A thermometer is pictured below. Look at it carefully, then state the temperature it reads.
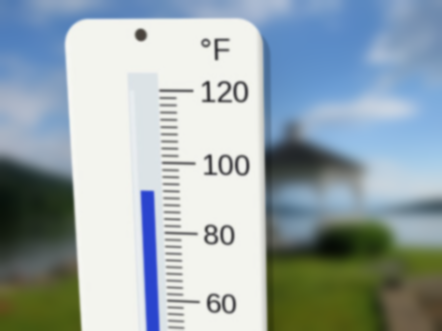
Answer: 92 °F
